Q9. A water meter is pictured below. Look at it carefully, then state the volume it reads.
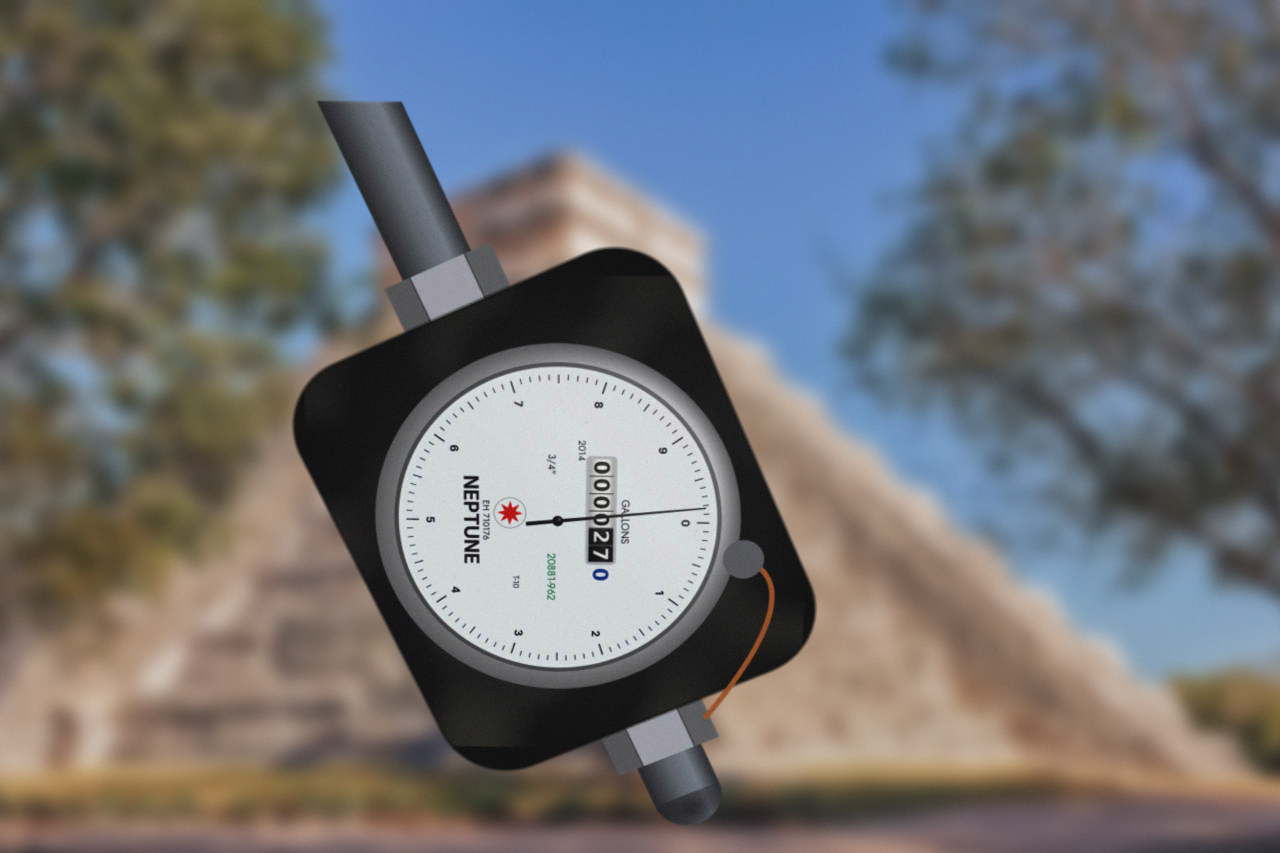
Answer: 269.8 gal
